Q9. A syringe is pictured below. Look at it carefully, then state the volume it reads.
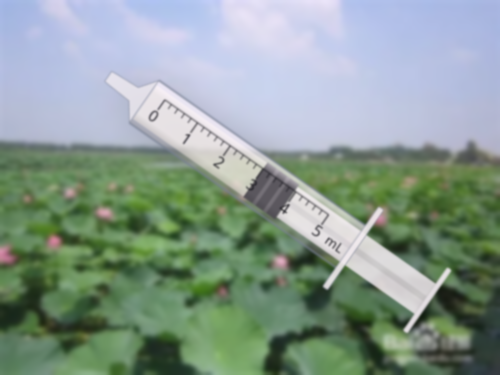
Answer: 3 mL
